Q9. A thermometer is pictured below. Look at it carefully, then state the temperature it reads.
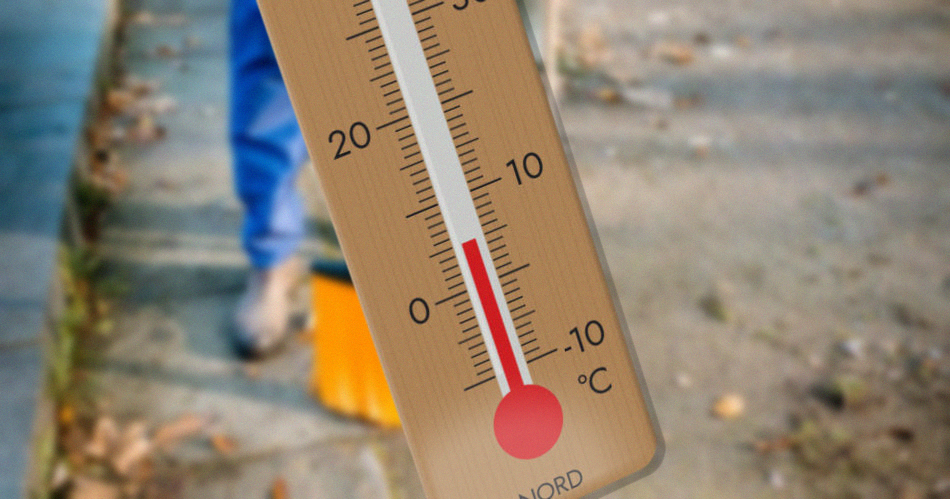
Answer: 5 °C
